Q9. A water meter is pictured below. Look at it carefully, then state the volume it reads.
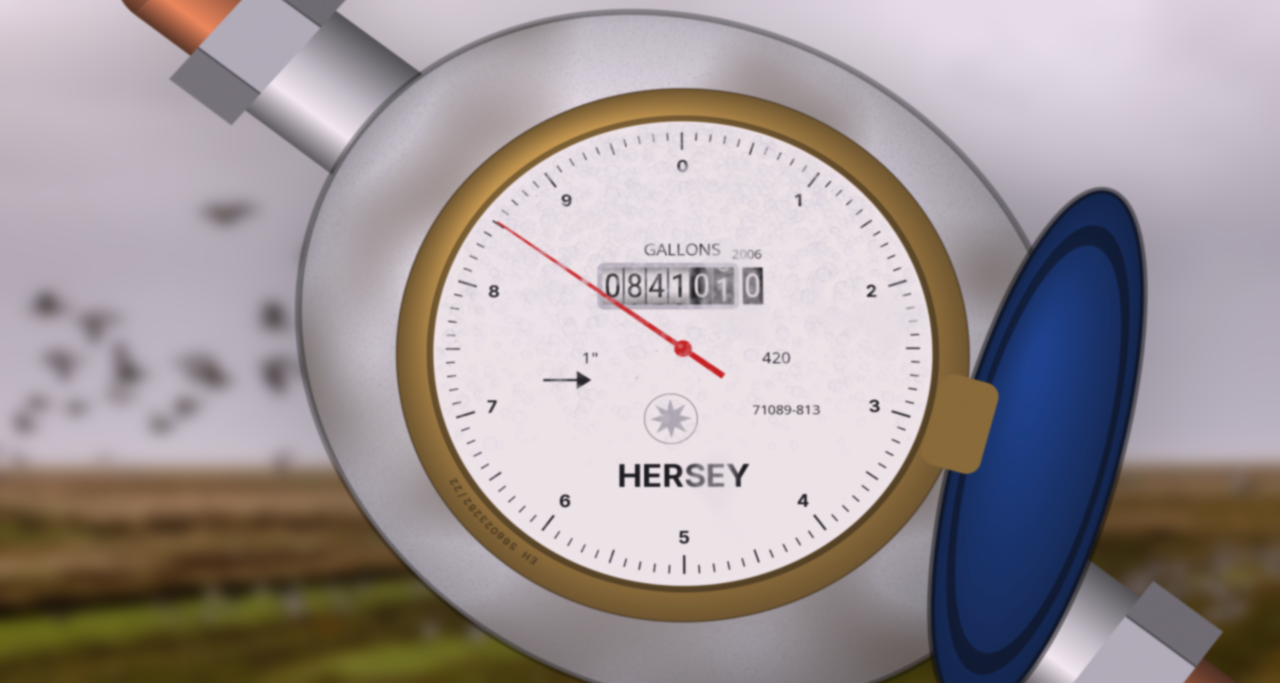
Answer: 841008.5 gal
